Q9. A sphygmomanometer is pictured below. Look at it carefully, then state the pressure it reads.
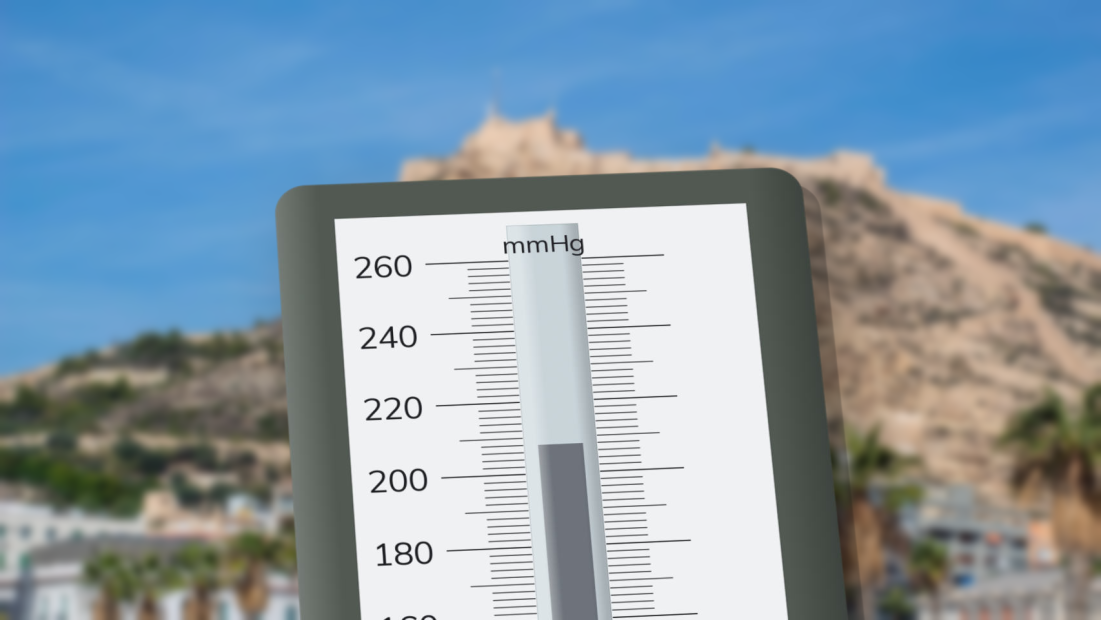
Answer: 208 mmHg
